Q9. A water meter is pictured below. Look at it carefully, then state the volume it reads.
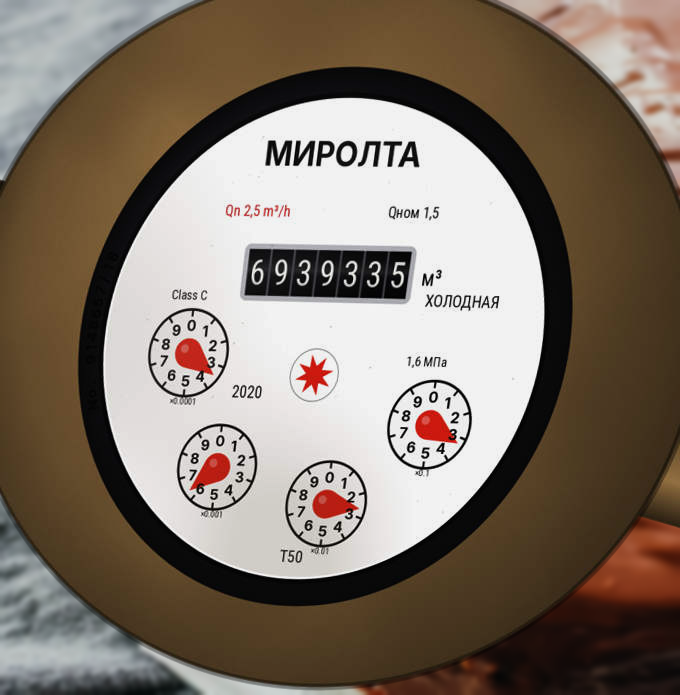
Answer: 6939335.3263 m³
